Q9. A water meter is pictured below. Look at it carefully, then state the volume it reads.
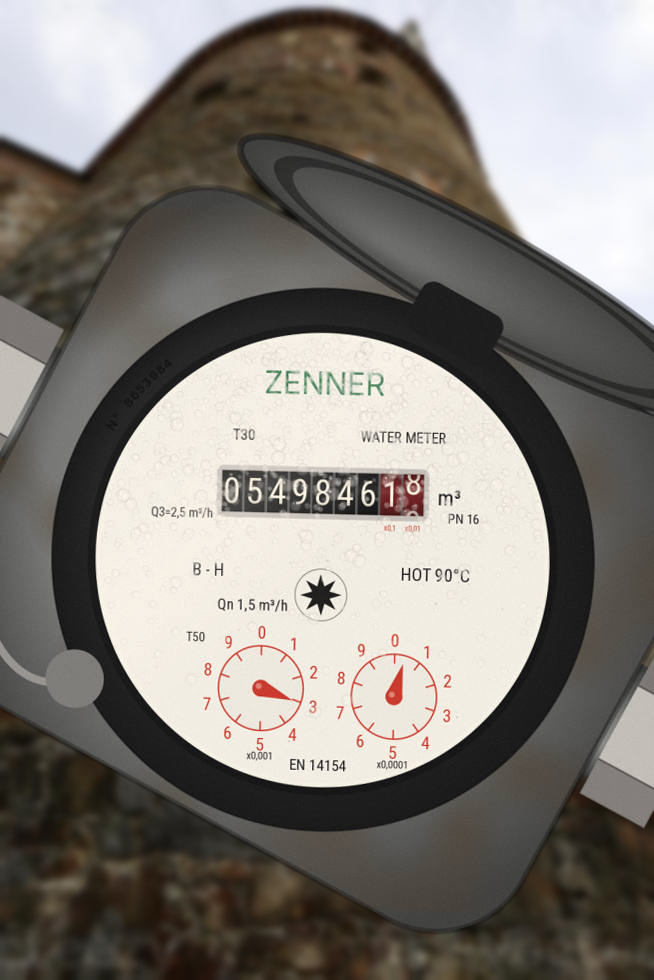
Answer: 549846.1830 m³
